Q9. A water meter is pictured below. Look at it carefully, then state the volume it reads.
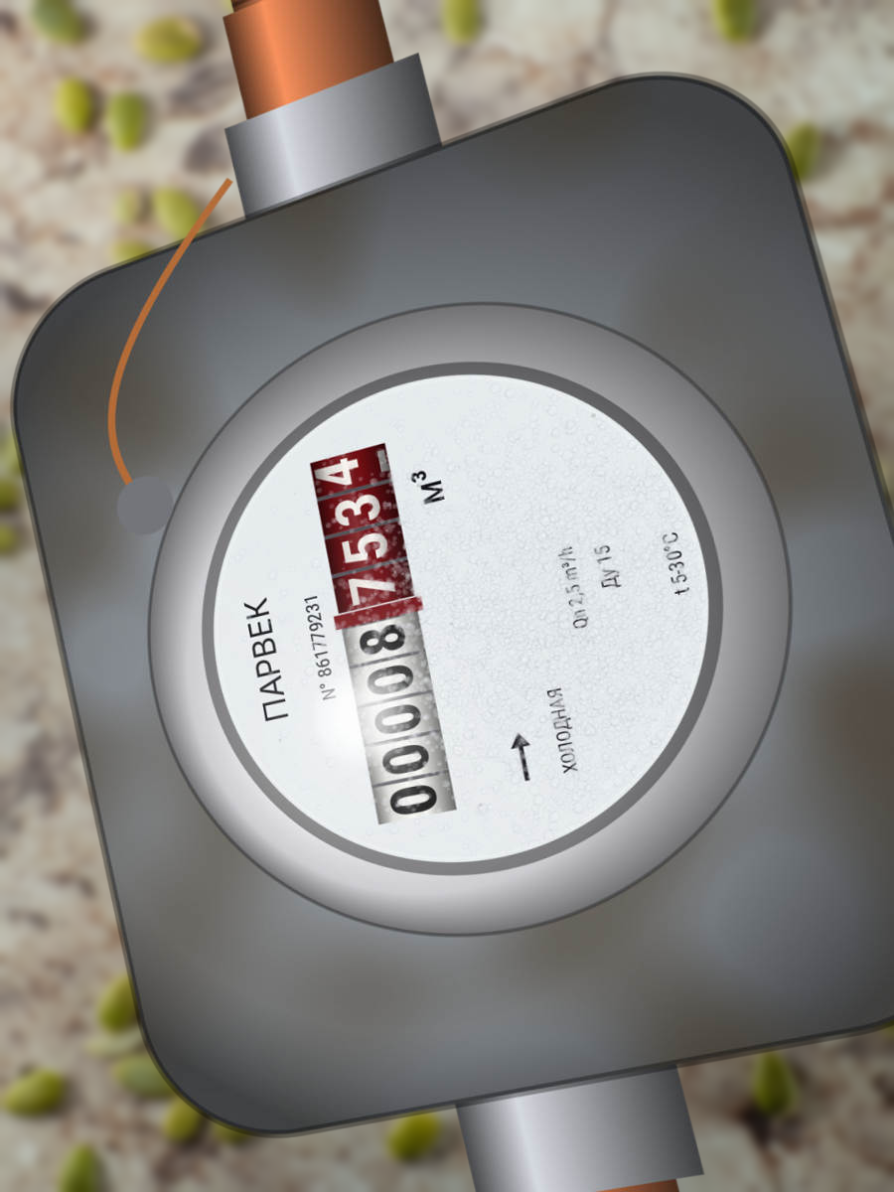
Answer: 8.7534 m³
